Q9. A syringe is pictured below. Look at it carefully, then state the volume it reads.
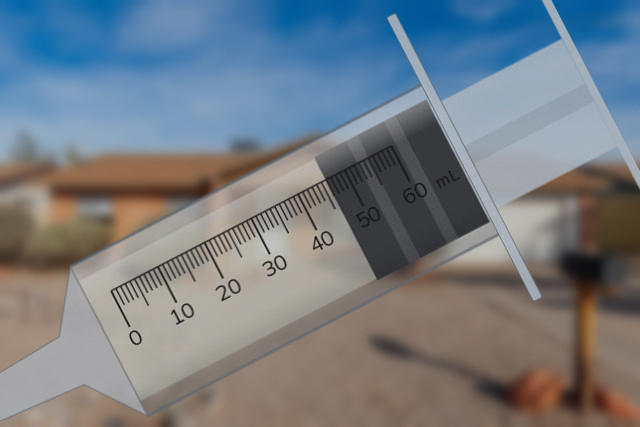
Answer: 46 mL
